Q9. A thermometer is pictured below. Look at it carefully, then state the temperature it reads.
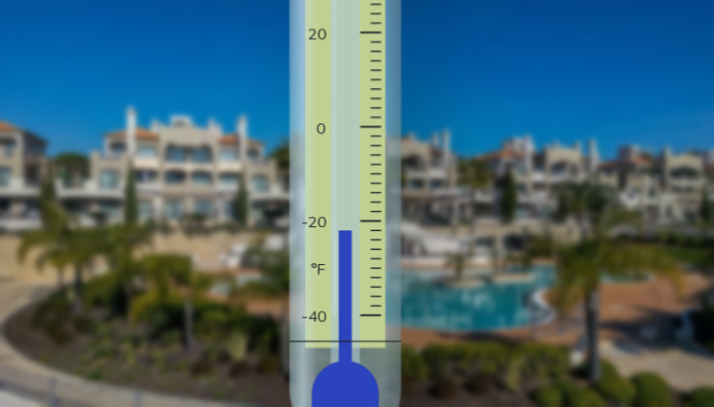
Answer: -22 °F
